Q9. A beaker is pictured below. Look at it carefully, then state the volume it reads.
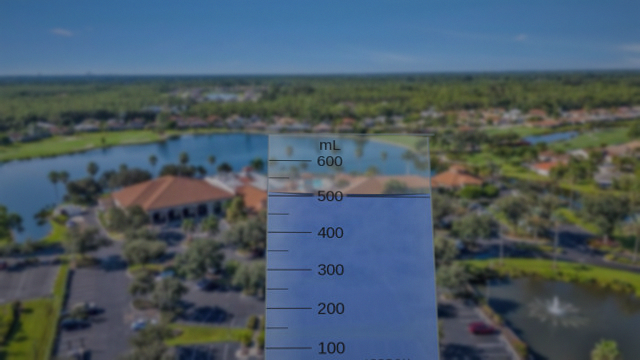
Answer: 500 mL
